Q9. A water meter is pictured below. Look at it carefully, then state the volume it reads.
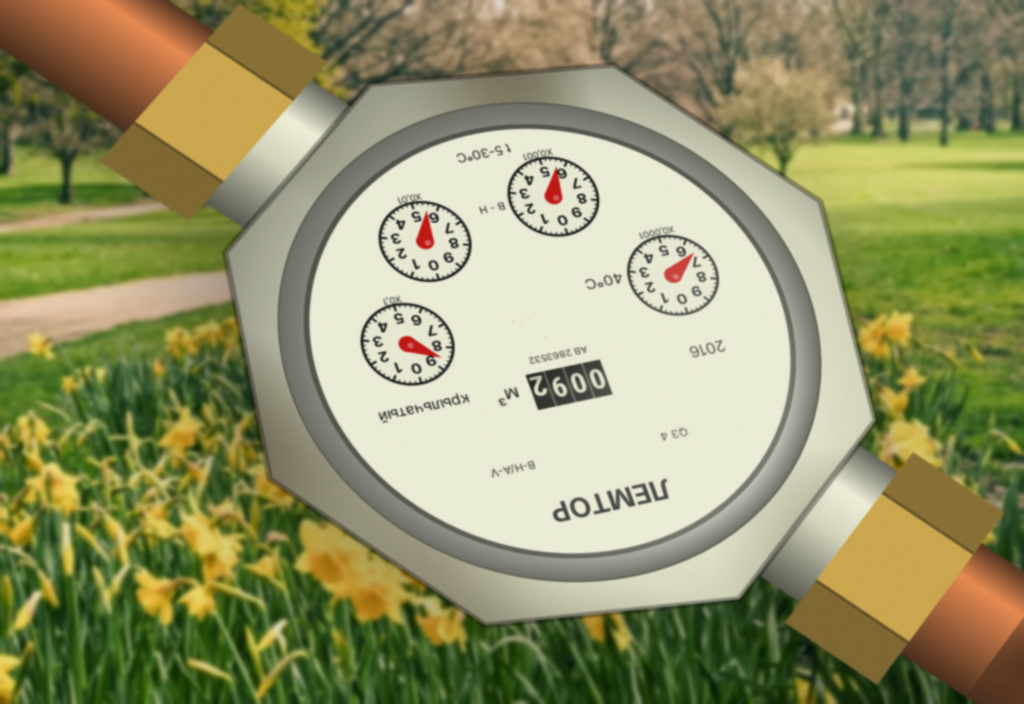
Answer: 91.8556 m³
